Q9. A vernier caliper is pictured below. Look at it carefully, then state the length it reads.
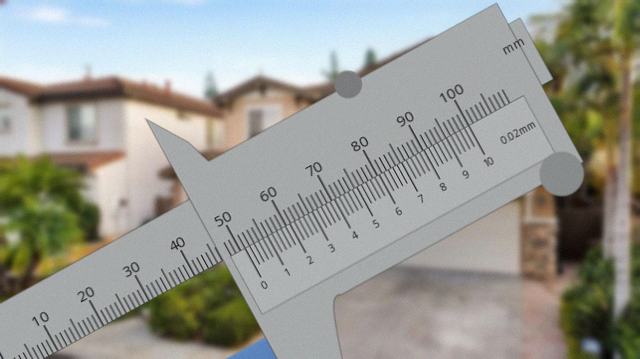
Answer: 51.0 mm
